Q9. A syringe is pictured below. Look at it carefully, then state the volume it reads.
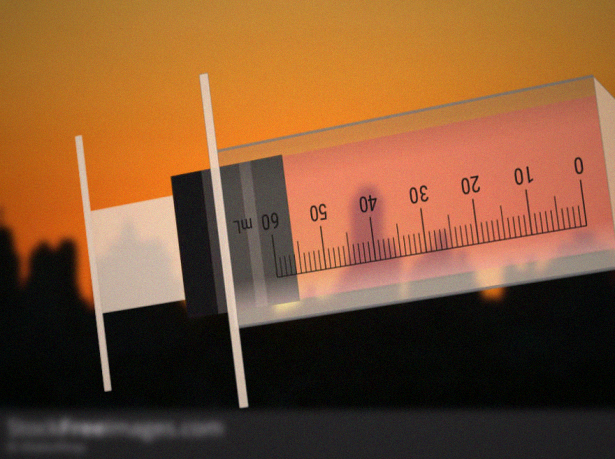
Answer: 56 mL
